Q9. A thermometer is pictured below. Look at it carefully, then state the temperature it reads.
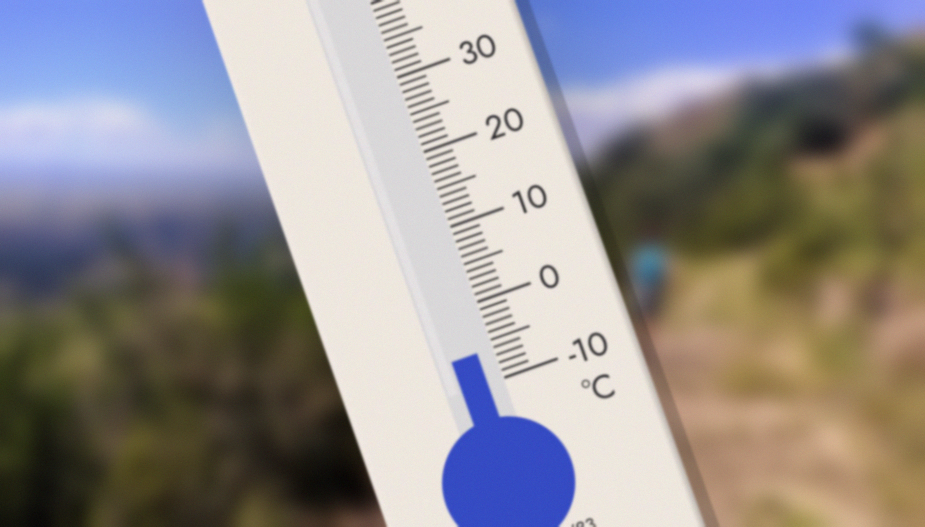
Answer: -6 °C
